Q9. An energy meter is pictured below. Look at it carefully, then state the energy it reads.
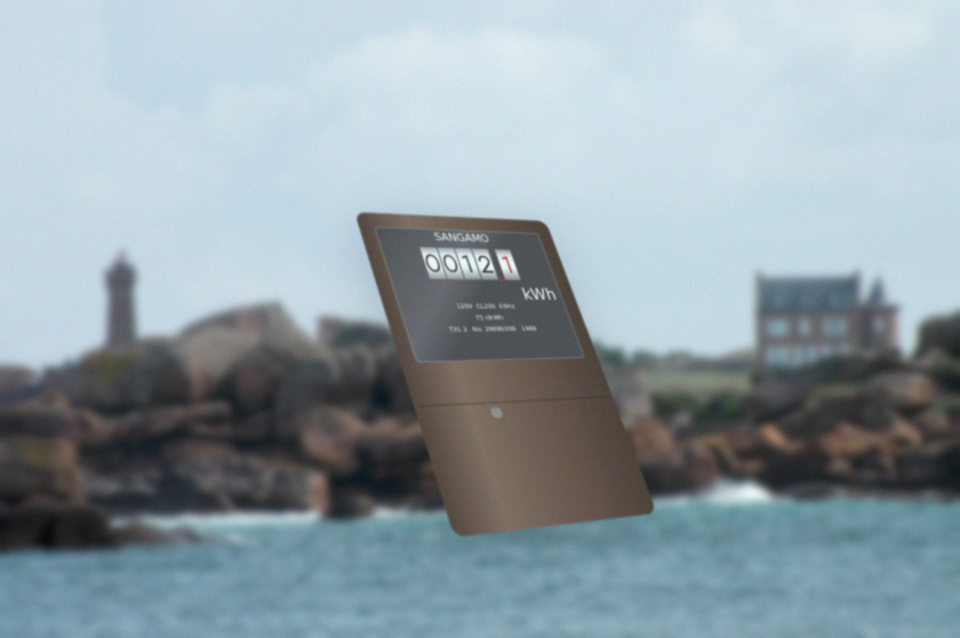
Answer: 12.1 kWh
